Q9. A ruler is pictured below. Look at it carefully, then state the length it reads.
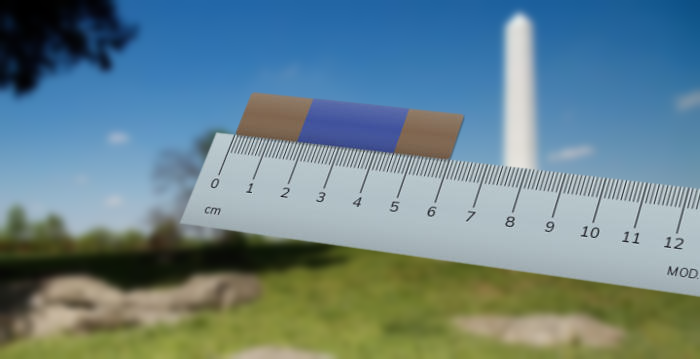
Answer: 6 cm
